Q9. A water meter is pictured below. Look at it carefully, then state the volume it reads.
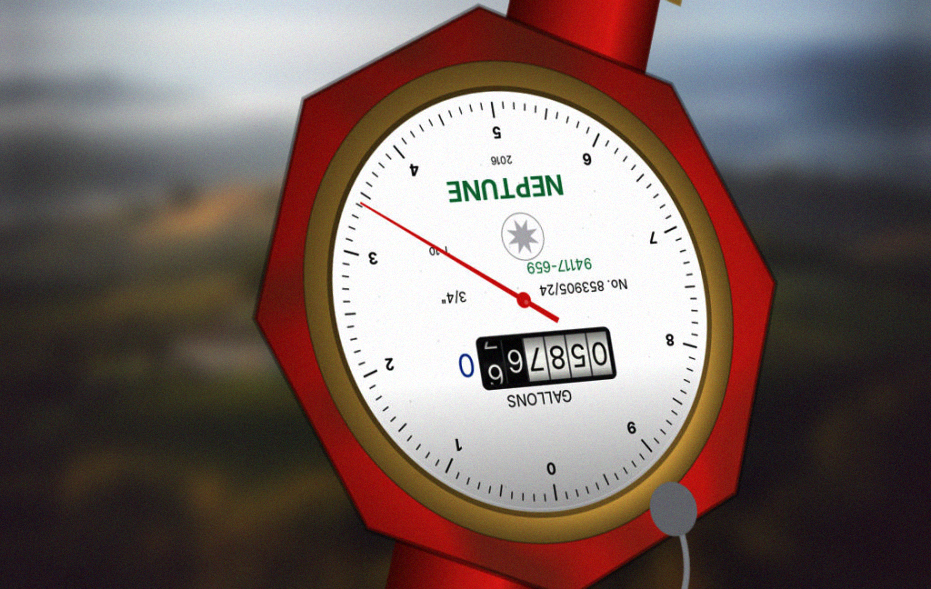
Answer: 587663.4 gal
